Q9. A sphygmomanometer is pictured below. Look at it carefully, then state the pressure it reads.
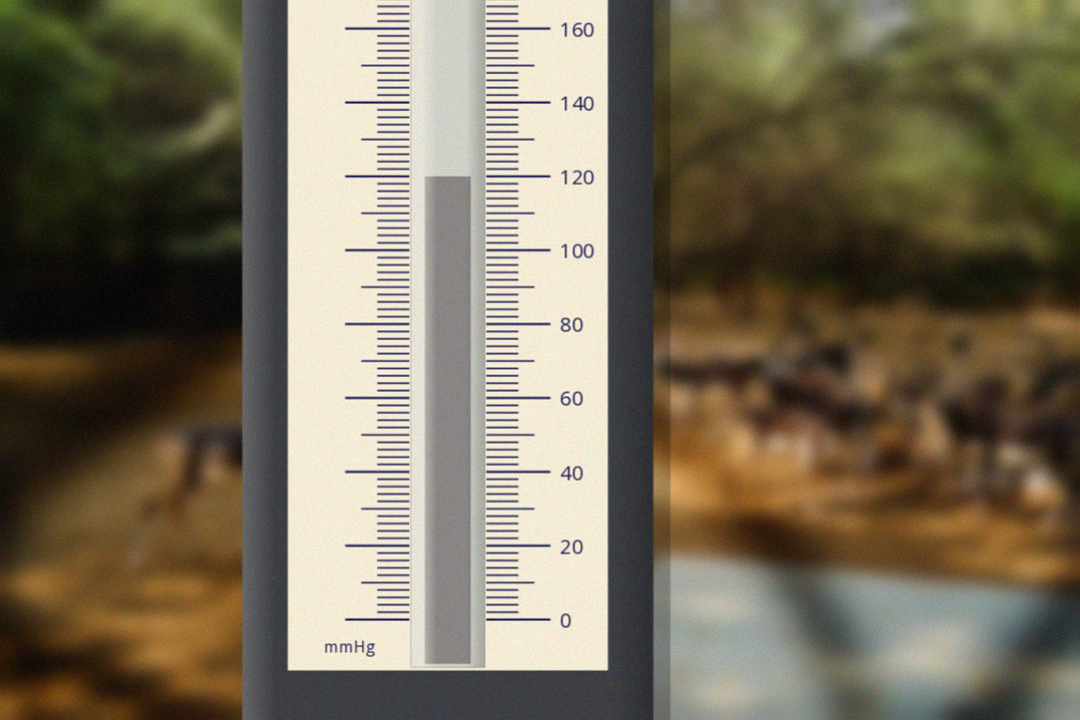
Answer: 120 mmHg
